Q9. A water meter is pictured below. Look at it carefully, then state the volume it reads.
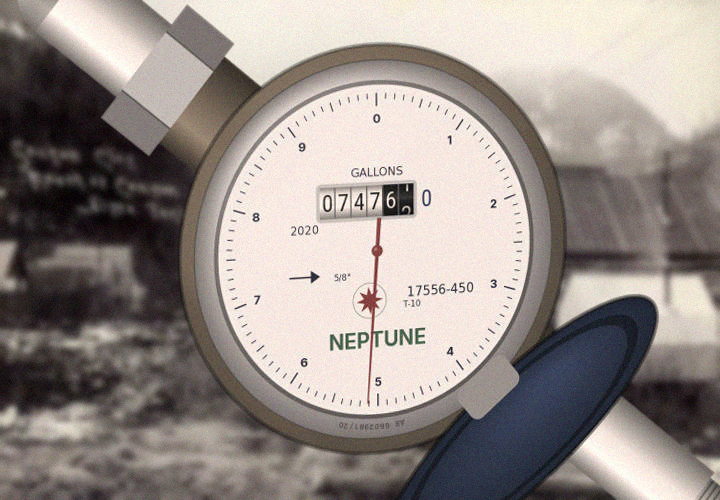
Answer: 747615.1 gal
